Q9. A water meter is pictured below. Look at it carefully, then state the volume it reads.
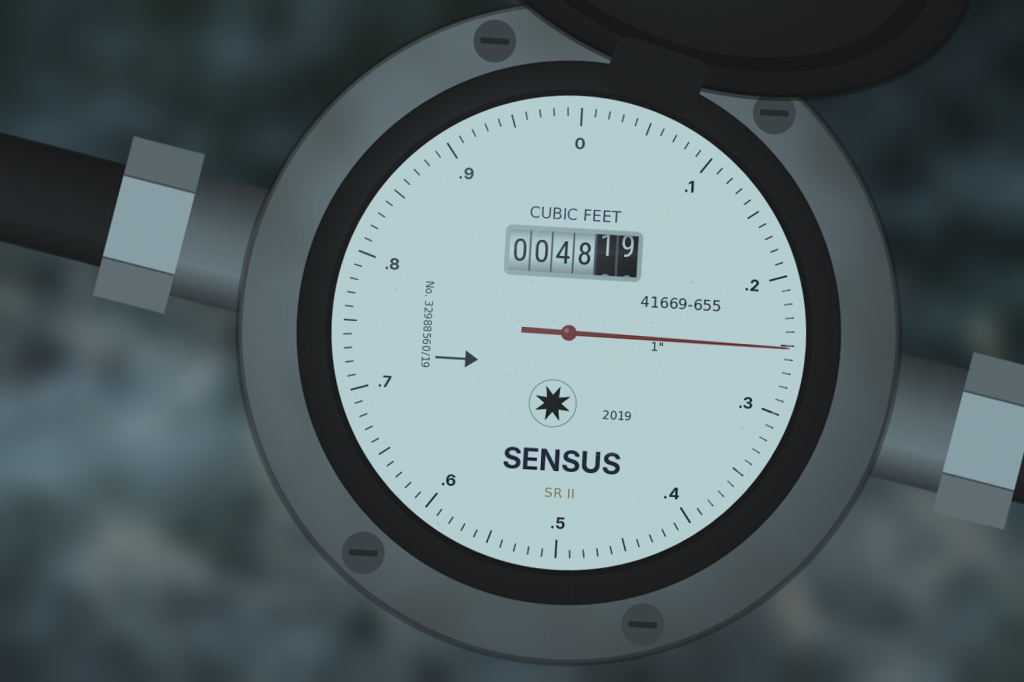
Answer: 4819.25 ft³
